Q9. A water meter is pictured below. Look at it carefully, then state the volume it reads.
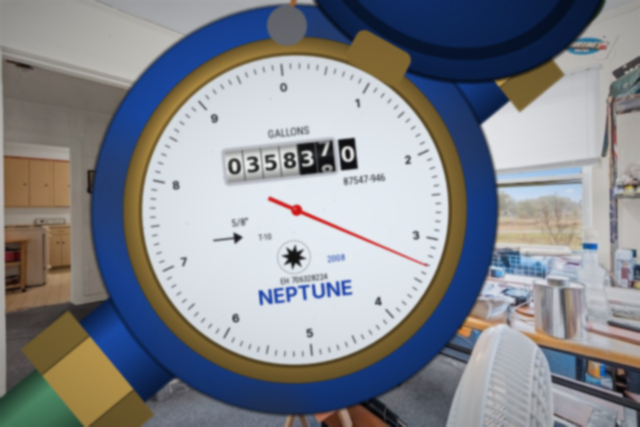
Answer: 358373.3 gal
